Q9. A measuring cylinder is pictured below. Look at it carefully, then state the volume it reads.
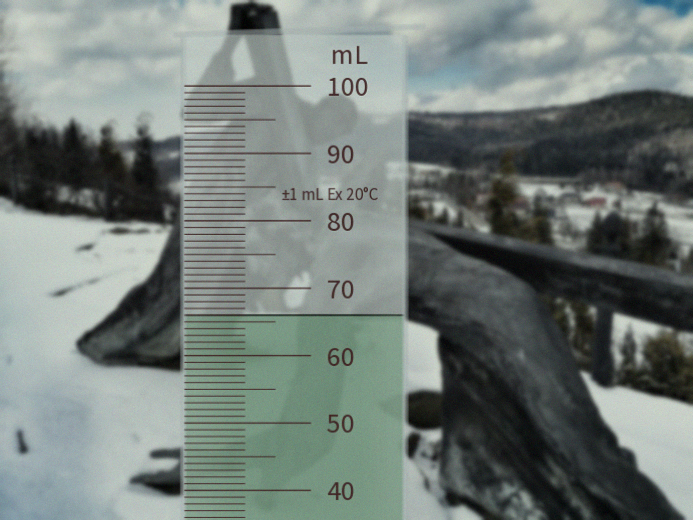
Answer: 66 mL
